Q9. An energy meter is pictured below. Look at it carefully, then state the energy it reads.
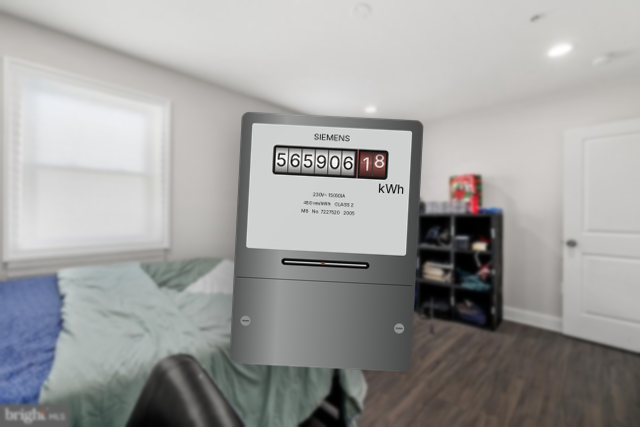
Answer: 565906.18 kWh
